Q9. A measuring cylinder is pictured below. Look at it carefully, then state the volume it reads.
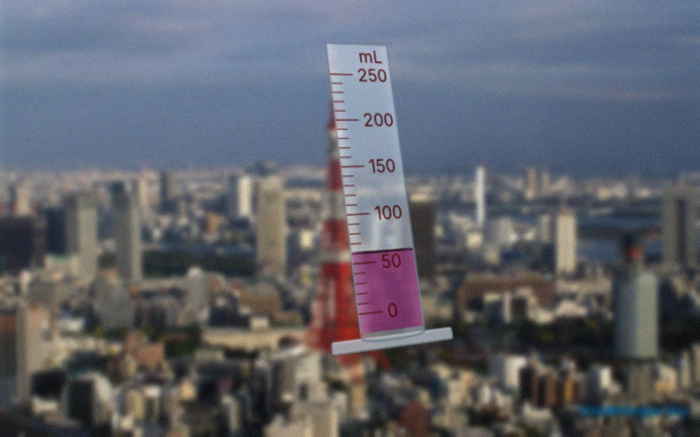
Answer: 60 mL
